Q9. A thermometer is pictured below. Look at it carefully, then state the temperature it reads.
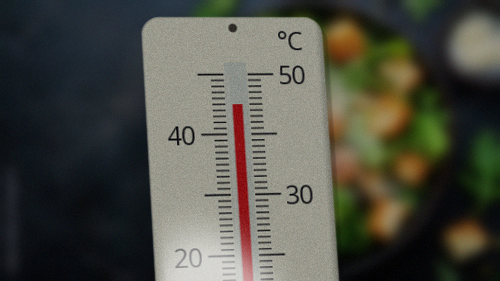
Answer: 45 °C
